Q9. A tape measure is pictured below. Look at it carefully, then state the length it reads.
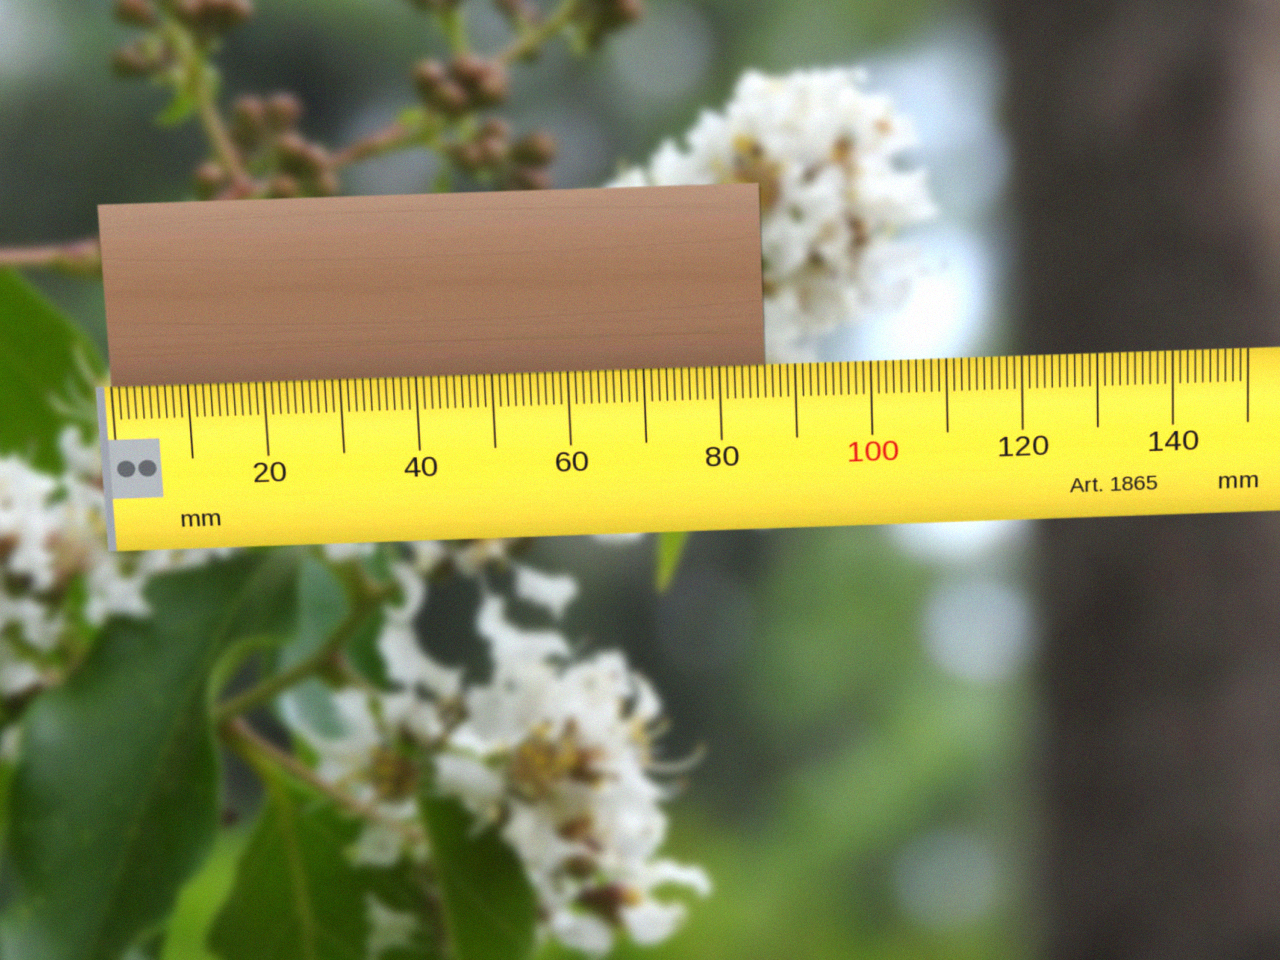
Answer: 86 mm
